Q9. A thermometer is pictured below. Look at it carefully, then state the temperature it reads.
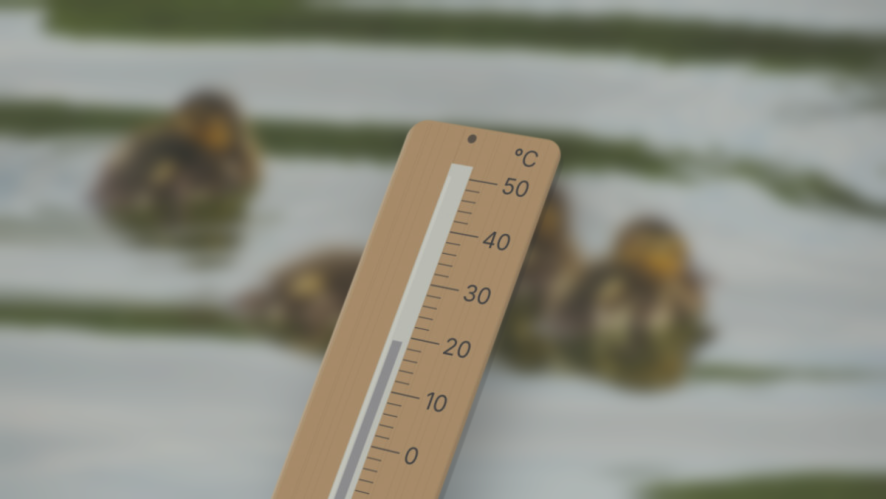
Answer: 19 °C
